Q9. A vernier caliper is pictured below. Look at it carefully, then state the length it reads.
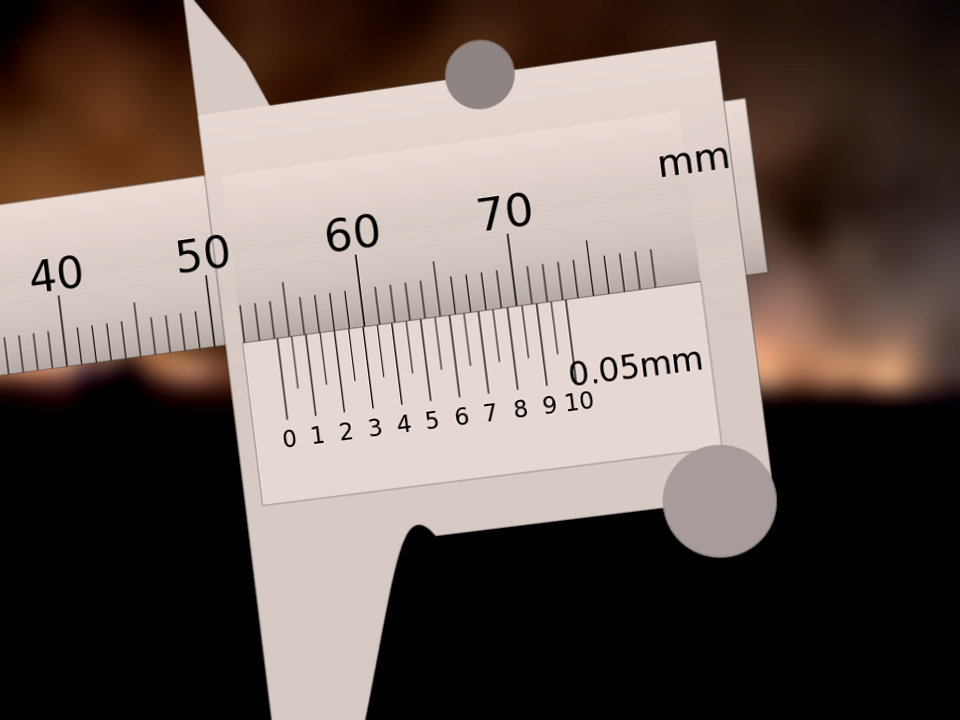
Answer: 54.2 mm
